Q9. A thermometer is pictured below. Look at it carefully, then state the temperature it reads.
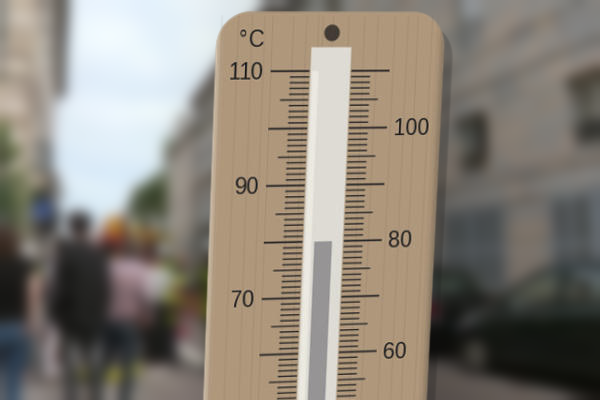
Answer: 80 °C
